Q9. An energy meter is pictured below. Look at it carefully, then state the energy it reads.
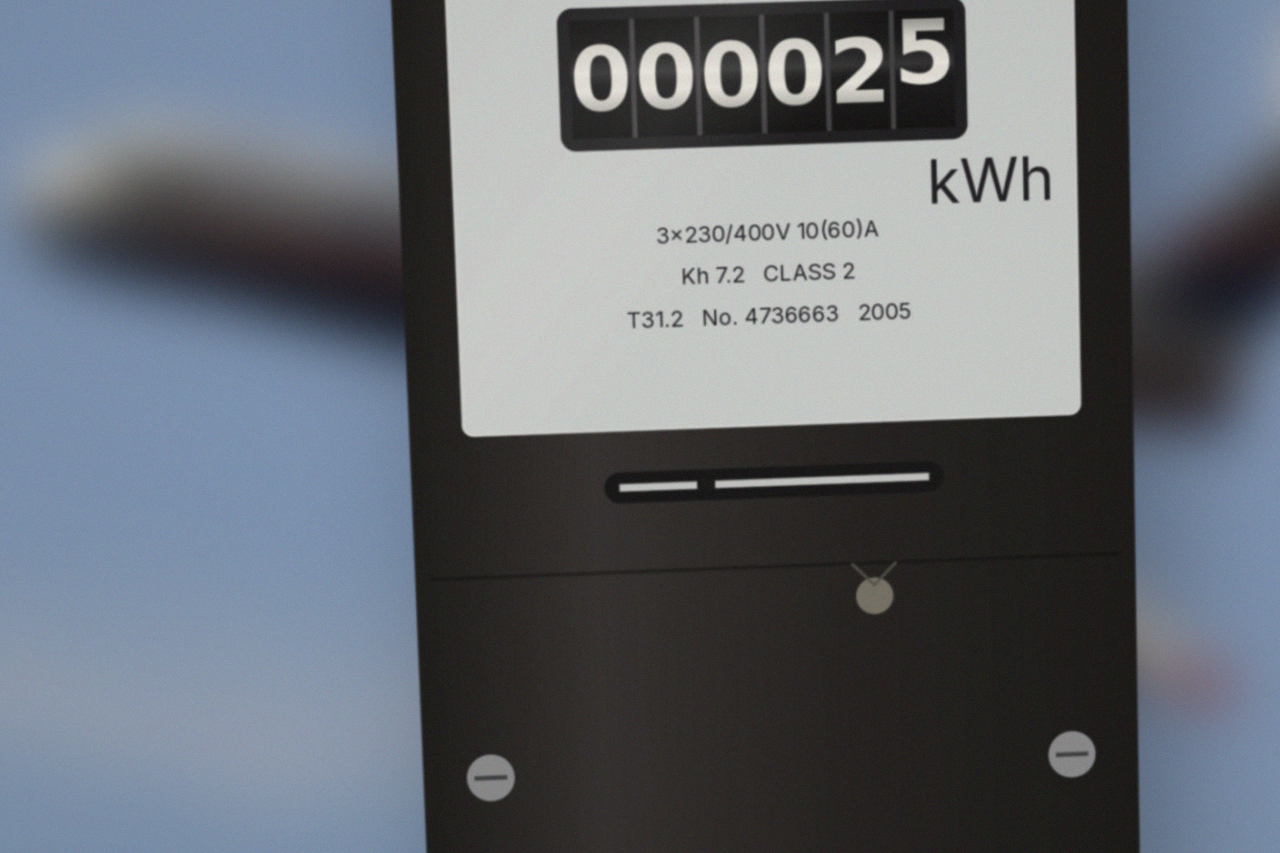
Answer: 25 kWh
